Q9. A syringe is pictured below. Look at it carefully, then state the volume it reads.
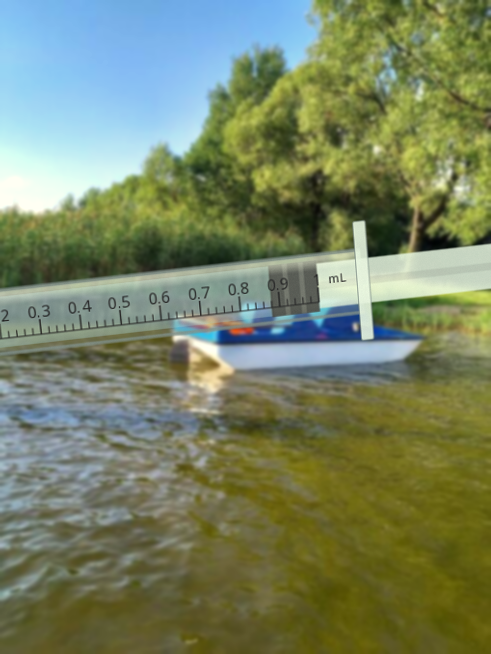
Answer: 0.88 mL
